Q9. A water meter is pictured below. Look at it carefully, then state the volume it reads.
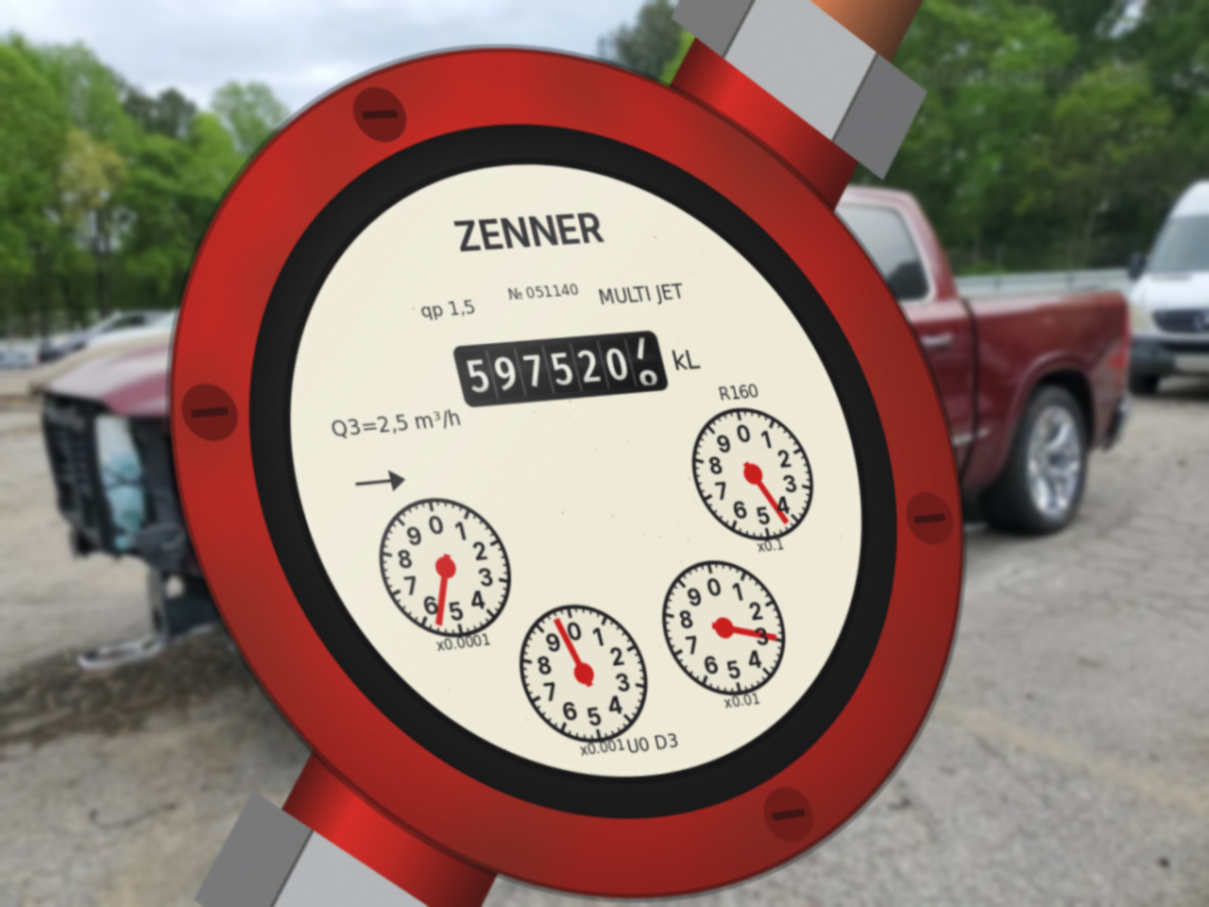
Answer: 5975207.4295 kL
